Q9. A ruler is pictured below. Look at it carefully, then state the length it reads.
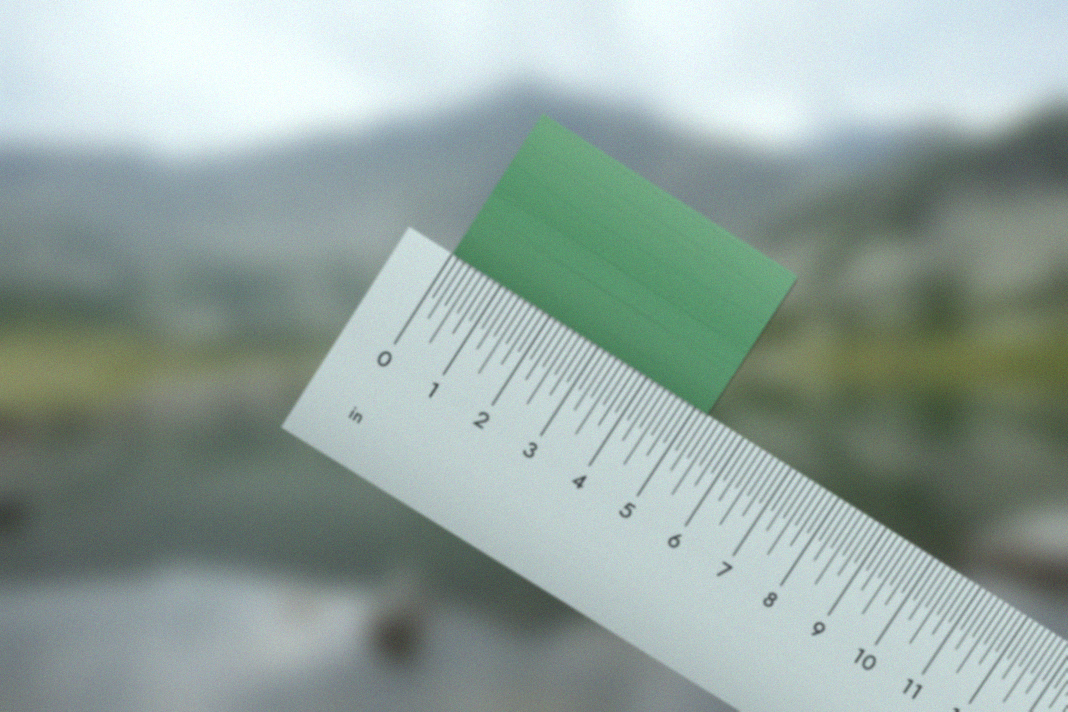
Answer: 5.25 in
